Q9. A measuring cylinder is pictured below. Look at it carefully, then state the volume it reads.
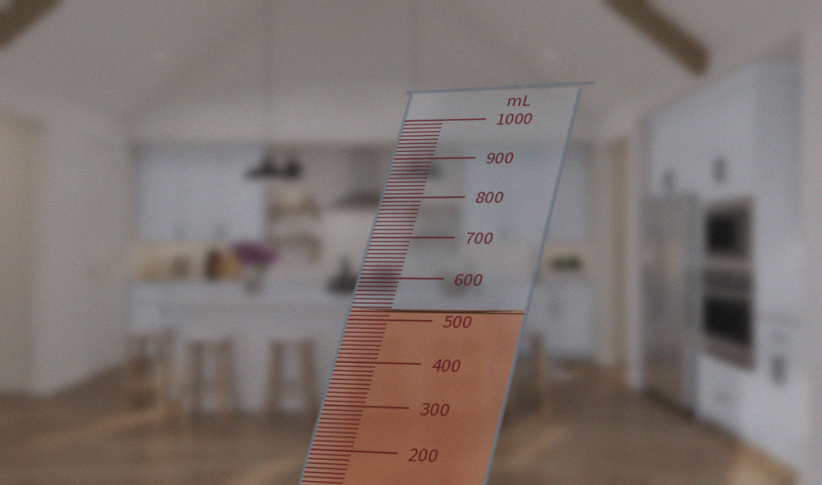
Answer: 520 mL
